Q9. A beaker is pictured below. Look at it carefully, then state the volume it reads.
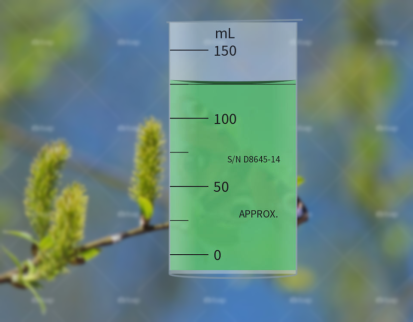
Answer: 125 mL
